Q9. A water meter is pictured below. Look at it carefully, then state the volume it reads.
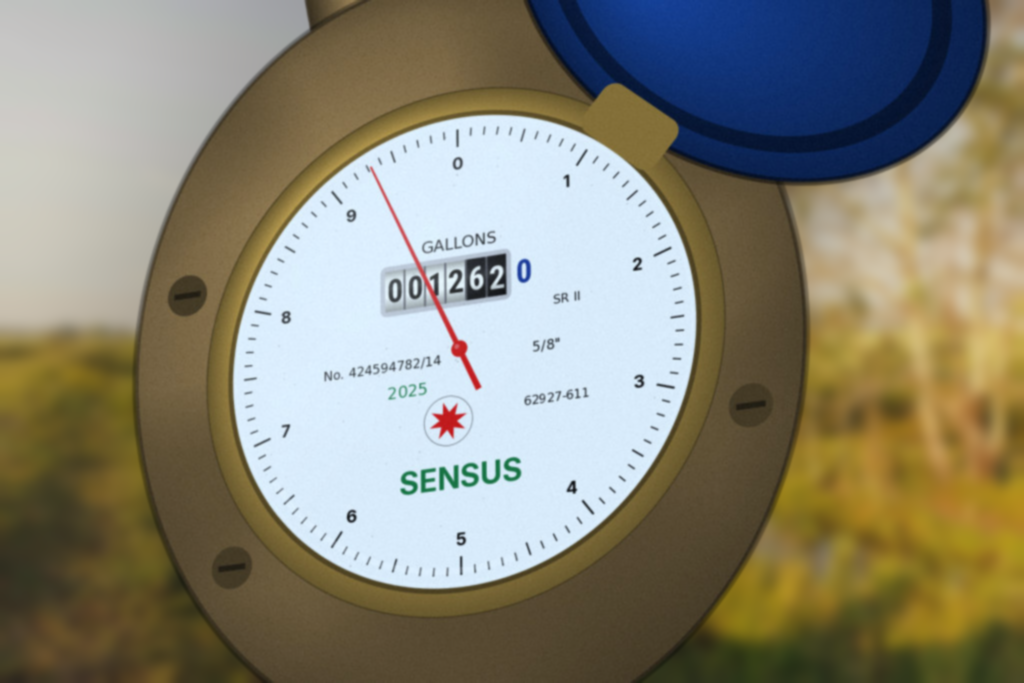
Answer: 12619.3 gal
